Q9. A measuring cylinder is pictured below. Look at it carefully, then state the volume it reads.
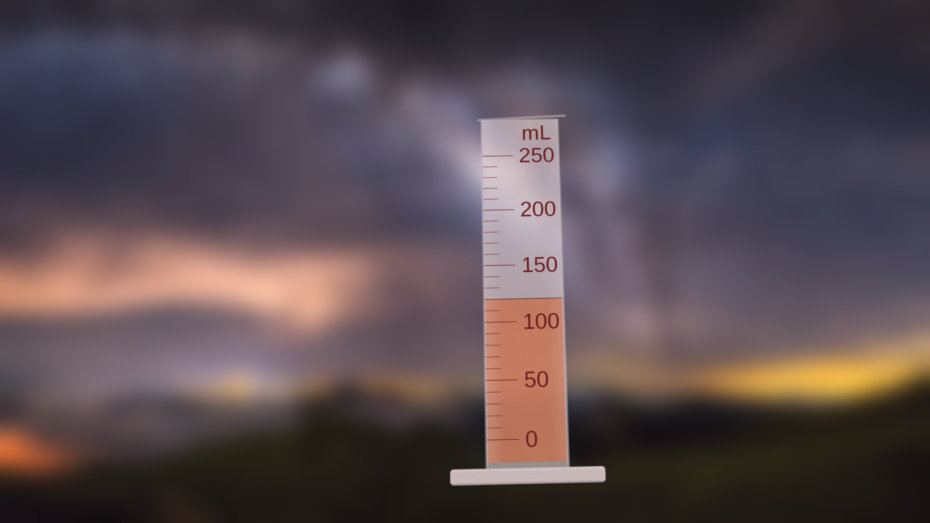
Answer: 120 mL
